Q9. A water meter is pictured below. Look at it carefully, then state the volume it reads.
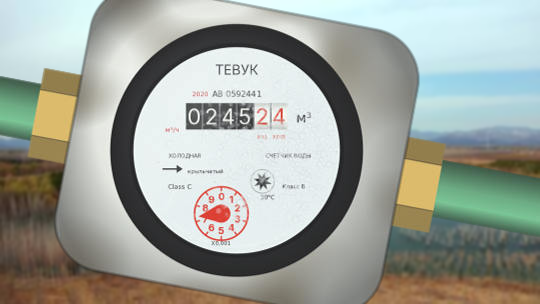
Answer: 245.247 m³
